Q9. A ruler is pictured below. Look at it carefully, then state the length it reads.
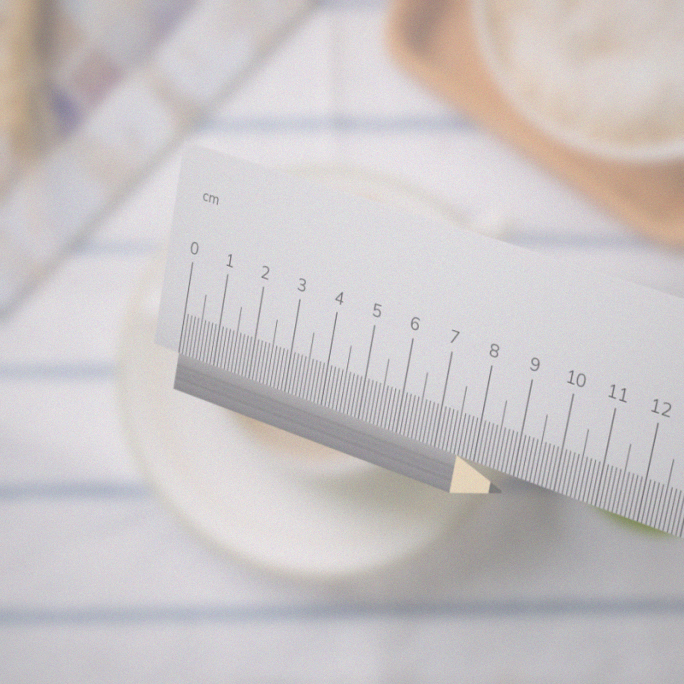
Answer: 8.8 cm
